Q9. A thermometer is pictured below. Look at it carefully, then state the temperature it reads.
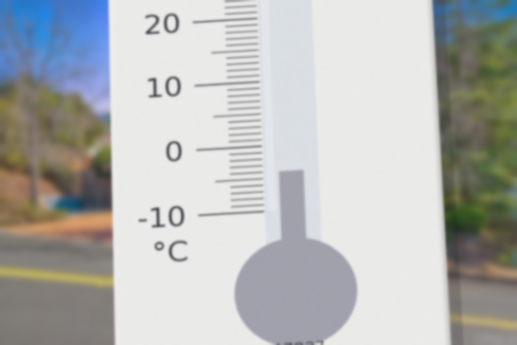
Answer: -4 °C
